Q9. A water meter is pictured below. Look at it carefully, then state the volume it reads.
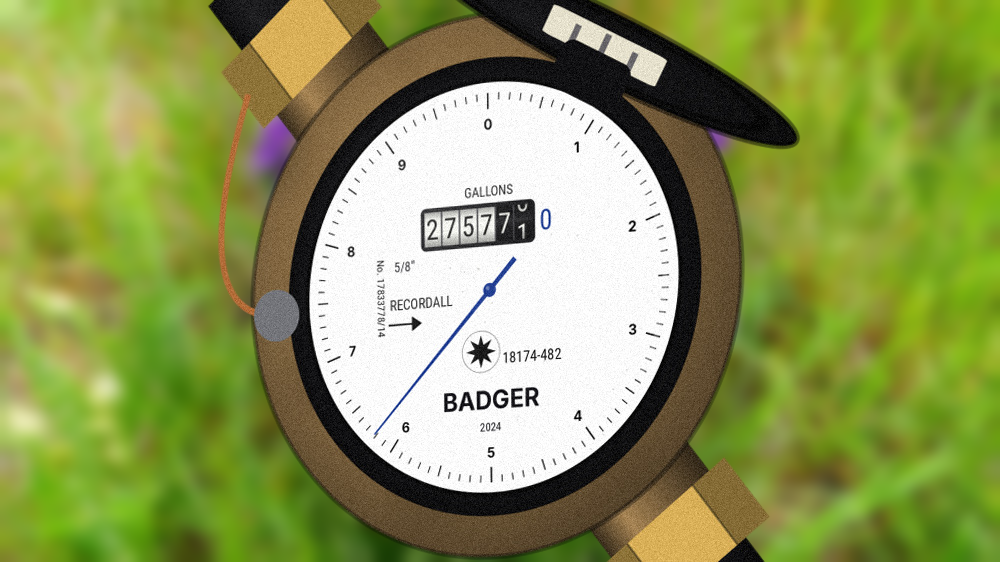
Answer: 2757706.2 gal
